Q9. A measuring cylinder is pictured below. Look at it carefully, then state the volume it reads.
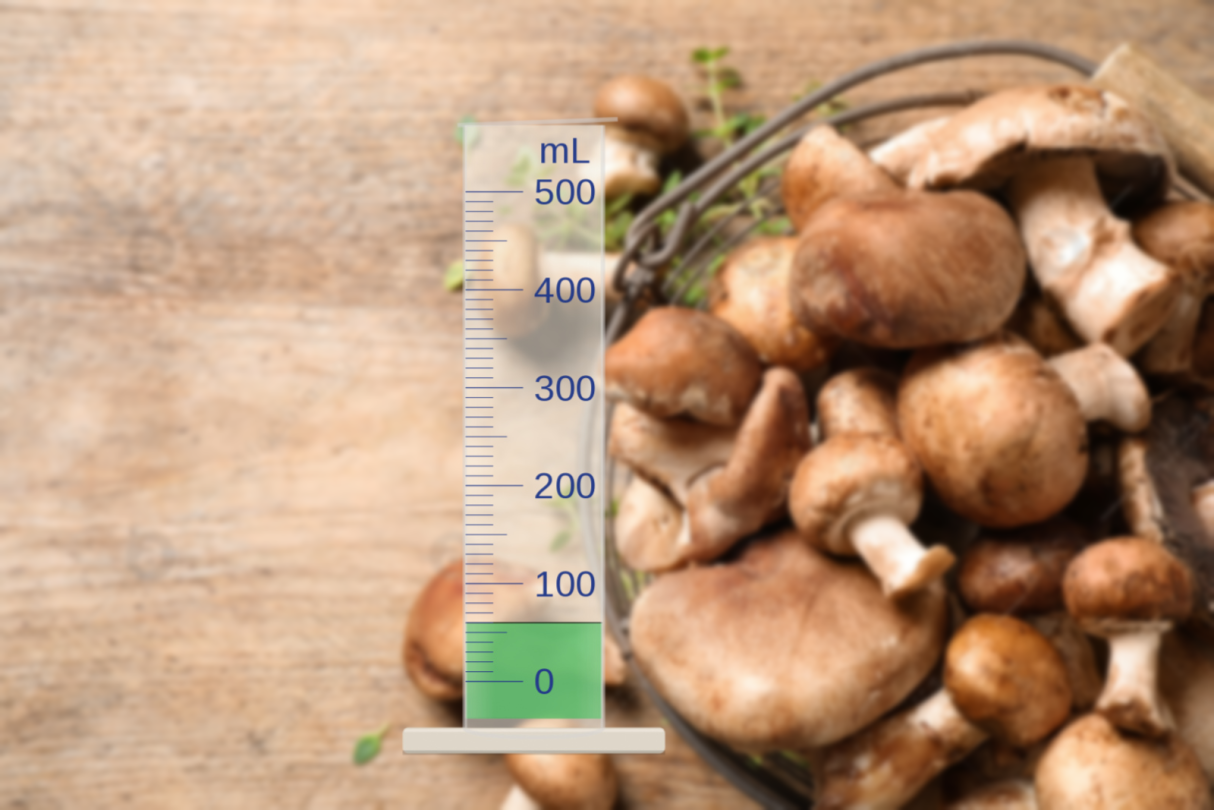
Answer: 60 mL
